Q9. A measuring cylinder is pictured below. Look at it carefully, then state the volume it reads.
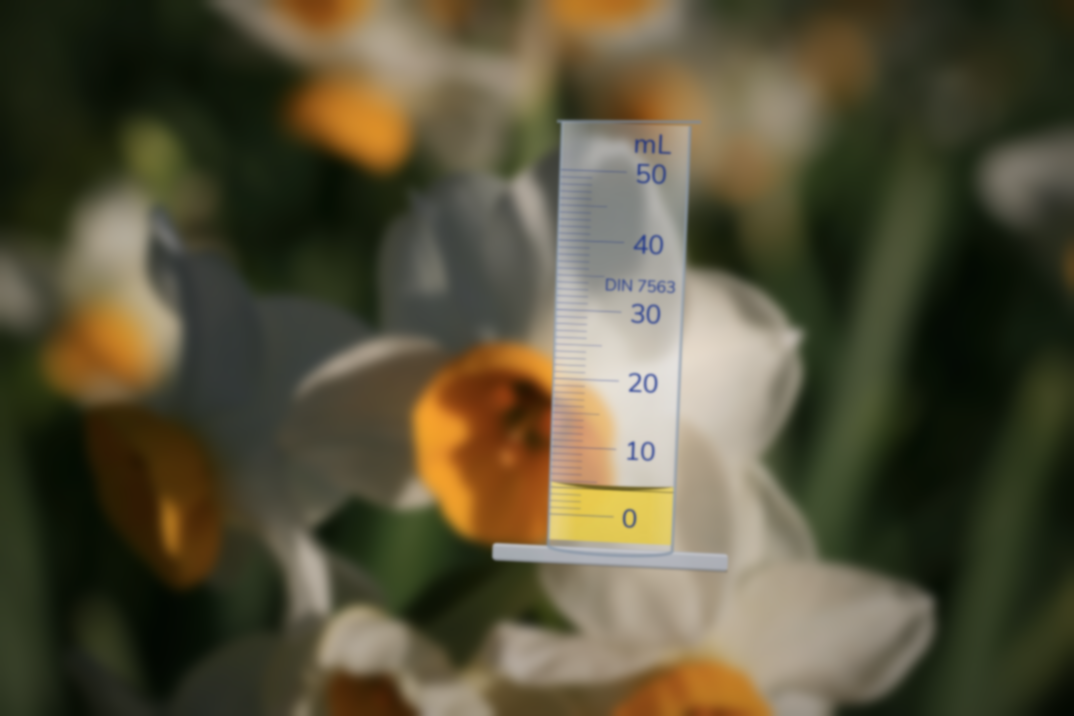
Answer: 4 mL
